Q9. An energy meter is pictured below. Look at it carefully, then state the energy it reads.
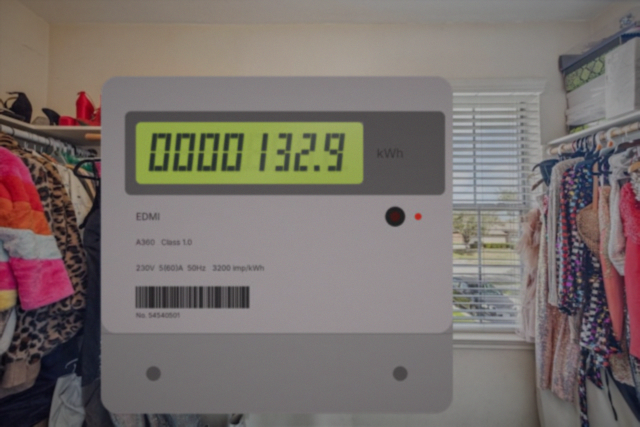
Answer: 132.9 kWh
